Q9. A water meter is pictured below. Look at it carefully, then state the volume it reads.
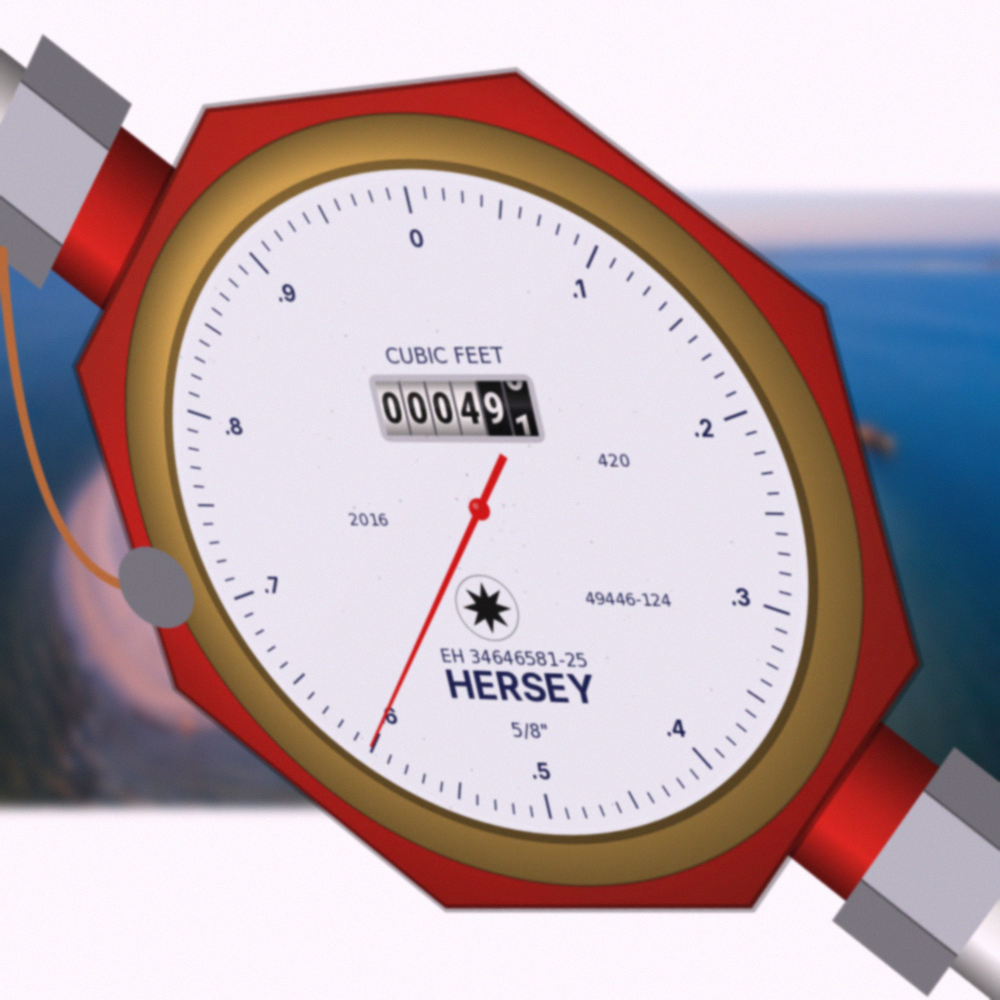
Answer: 490.60 ft³
